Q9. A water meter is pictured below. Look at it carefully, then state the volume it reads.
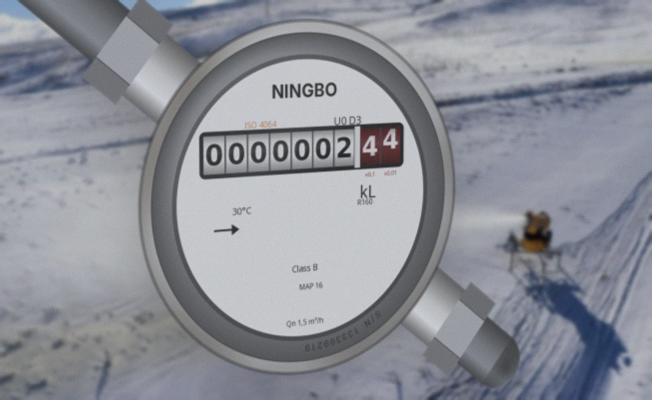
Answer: 2.44 kL
